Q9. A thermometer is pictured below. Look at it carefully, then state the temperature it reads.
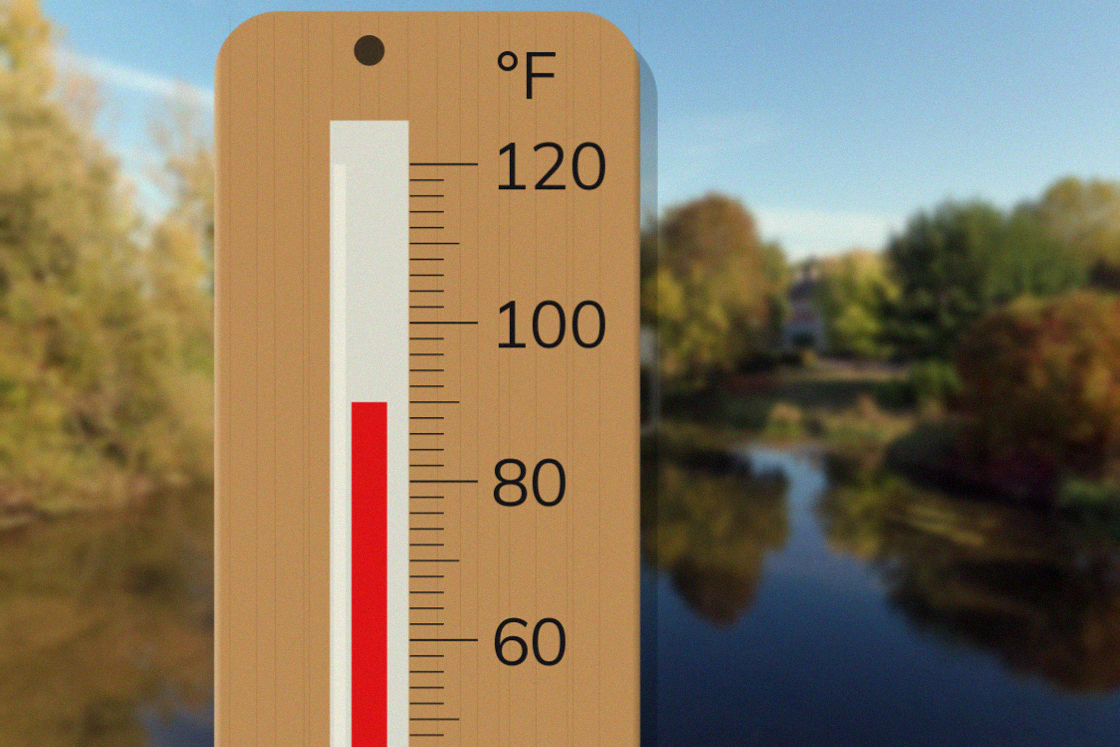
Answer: 90 °F
